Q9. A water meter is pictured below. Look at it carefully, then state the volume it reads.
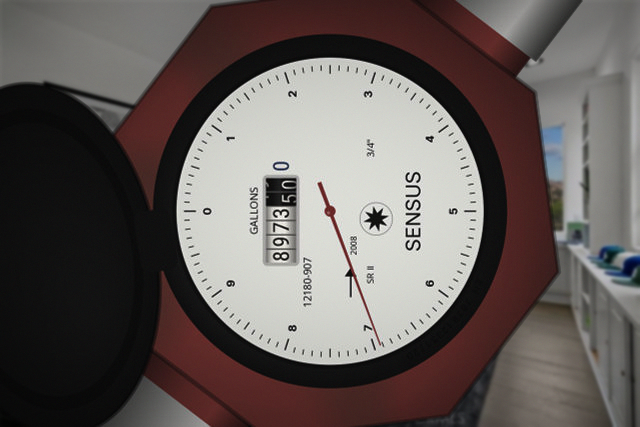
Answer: 8973496.9 gal
